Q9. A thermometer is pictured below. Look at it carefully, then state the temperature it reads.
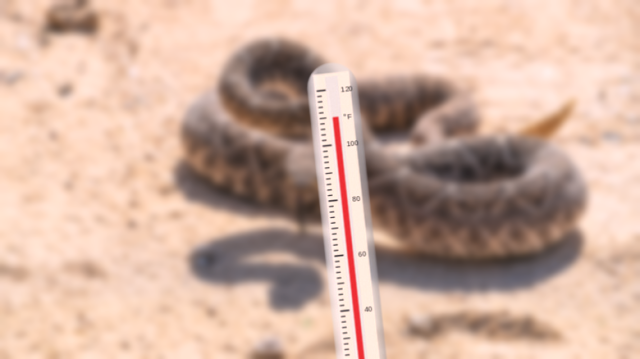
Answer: 110 °F
